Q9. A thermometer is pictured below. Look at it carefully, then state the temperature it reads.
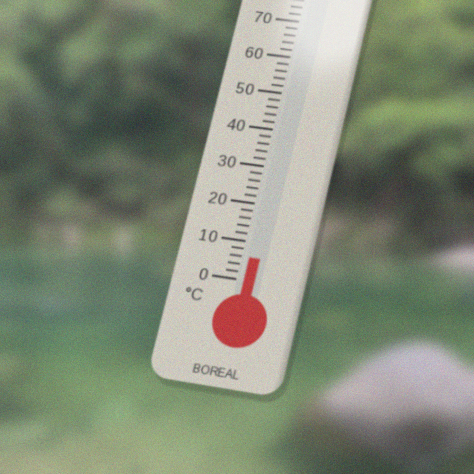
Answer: 6 °C
